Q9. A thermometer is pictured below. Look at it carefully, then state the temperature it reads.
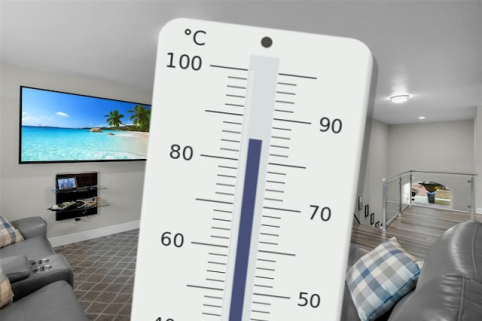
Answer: 85 °C
